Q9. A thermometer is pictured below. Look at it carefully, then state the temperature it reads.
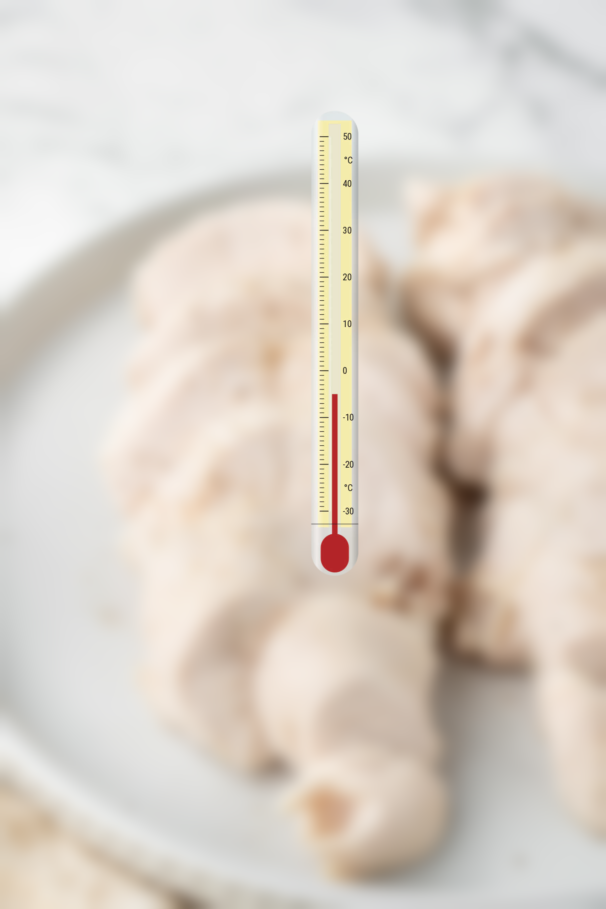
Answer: -5 °C
